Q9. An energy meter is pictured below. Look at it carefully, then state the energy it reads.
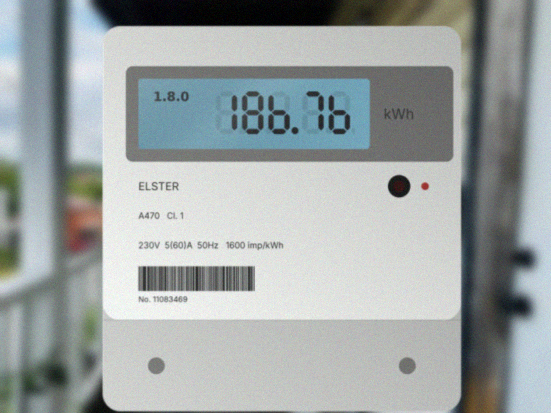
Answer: 186.76 kWh
